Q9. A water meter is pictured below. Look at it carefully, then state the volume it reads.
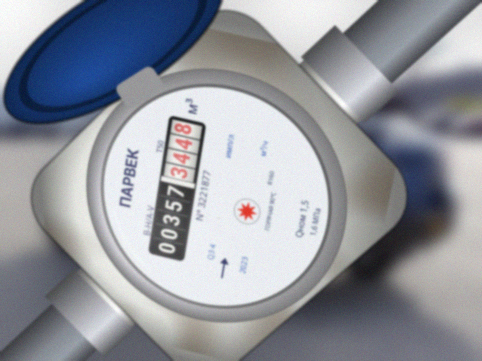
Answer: 357.3448 m³
